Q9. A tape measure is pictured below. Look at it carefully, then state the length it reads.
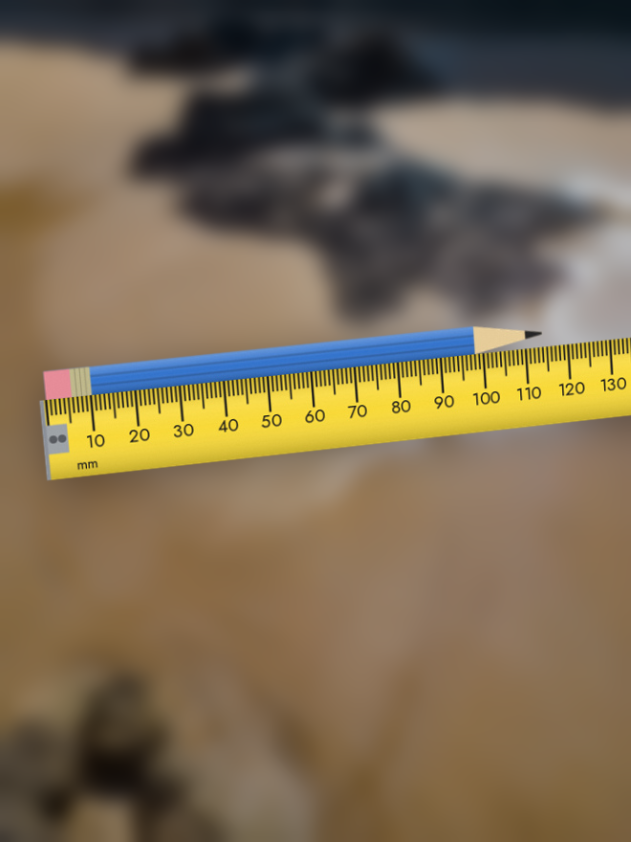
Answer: 114 mm
